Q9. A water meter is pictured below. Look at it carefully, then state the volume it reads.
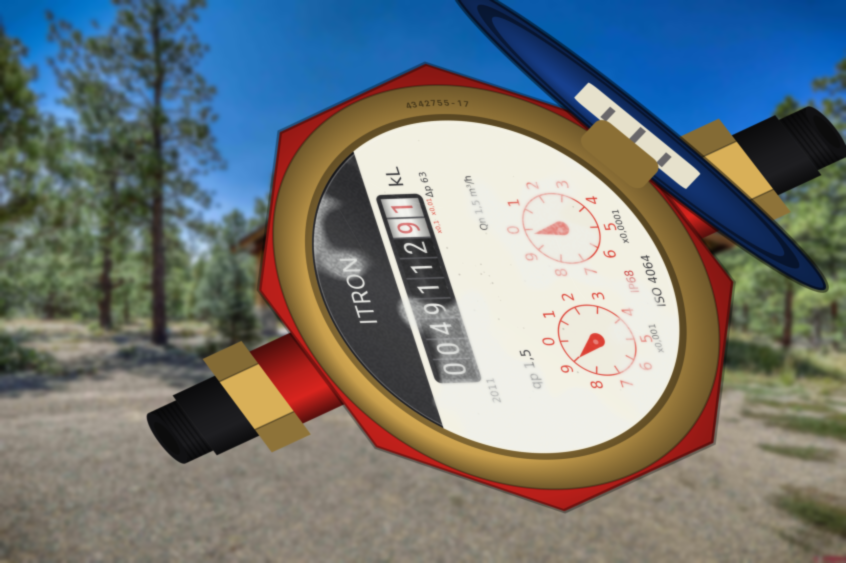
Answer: 49112.9189 kL
